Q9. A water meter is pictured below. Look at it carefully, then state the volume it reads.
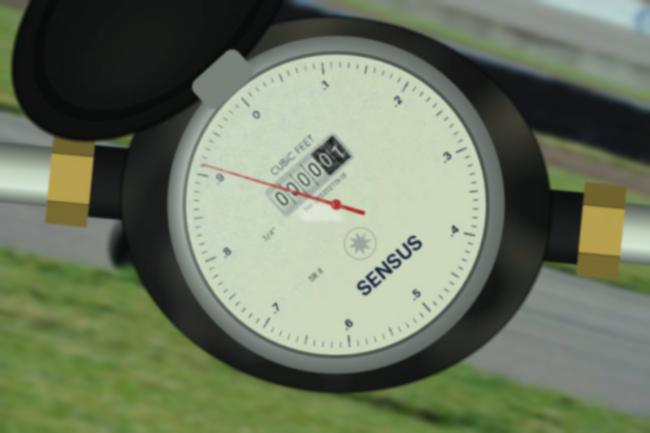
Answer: 0.91 ft³
